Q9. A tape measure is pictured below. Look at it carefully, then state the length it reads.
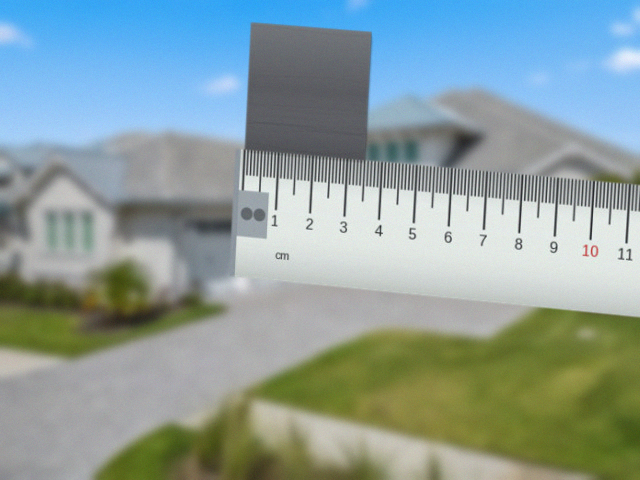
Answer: 3.5 cm
